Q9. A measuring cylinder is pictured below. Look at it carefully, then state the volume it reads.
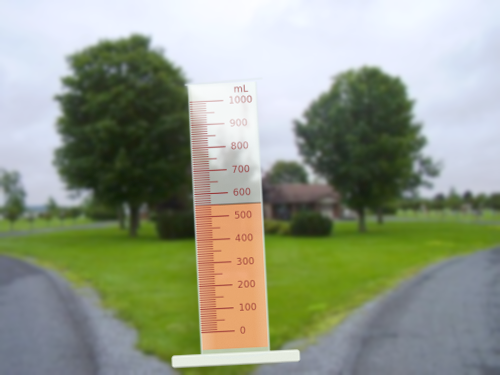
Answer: 550 mL
